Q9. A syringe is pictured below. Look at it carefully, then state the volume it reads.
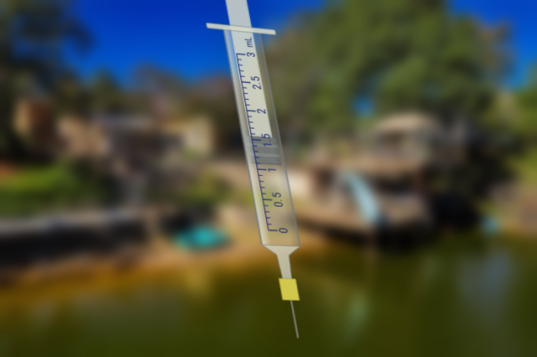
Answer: 1.1 mL
